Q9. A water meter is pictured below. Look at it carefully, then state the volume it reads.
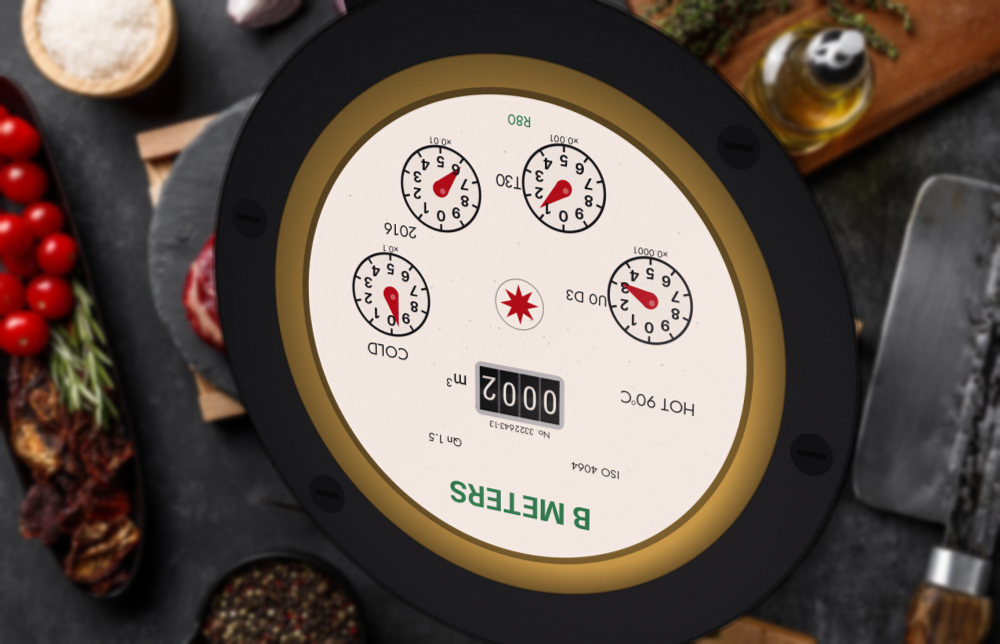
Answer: 1.9613 m³
